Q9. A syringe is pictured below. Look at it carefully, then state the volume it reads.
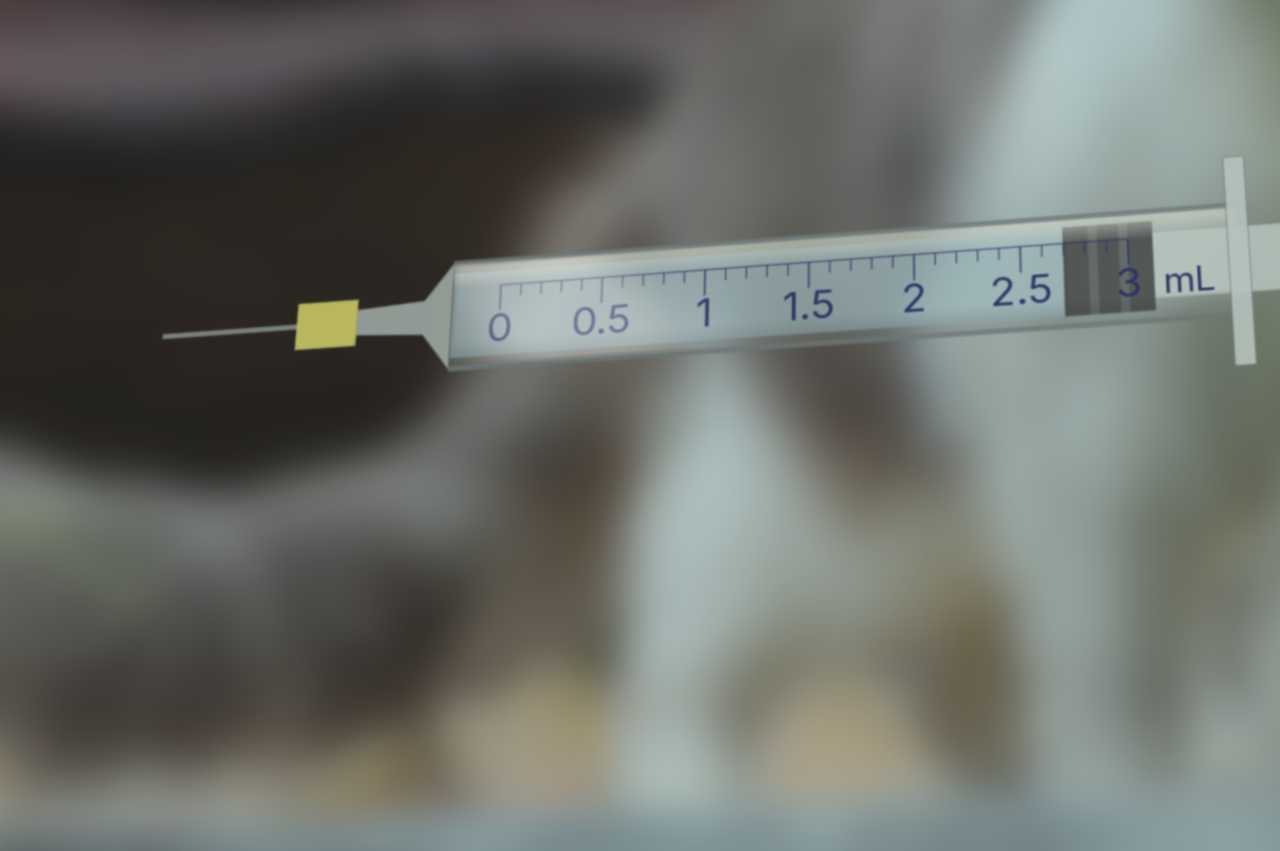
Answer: 2.7 mL
